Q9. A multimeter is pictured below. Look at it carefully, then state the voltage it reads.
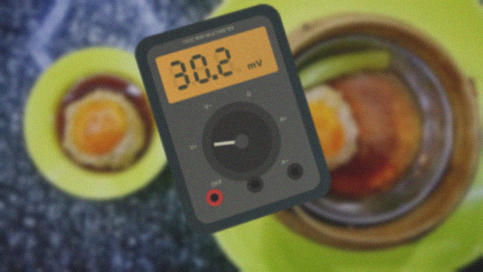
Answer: 30.2 mV
